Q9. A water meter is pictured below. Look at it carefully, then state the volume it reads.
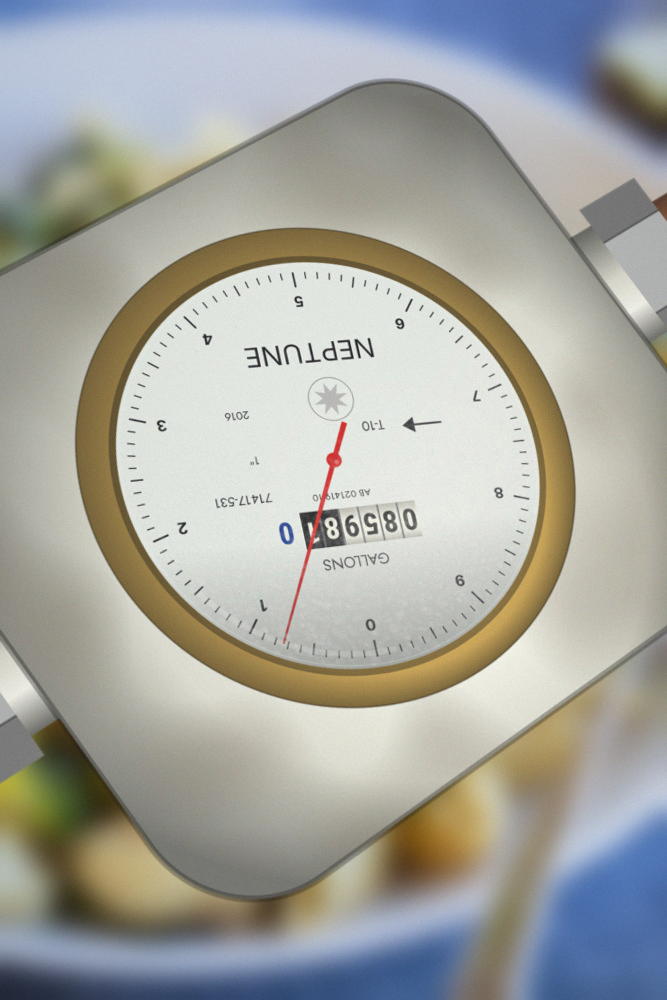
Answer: 859810.7 gal
